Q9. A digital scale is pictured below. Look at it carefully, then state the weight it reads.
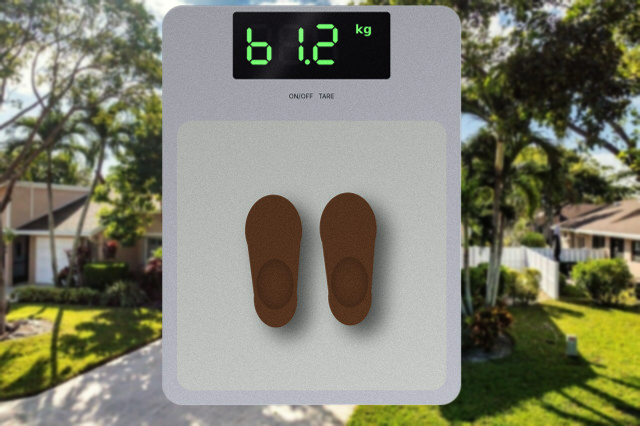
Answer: 61.2 kg
